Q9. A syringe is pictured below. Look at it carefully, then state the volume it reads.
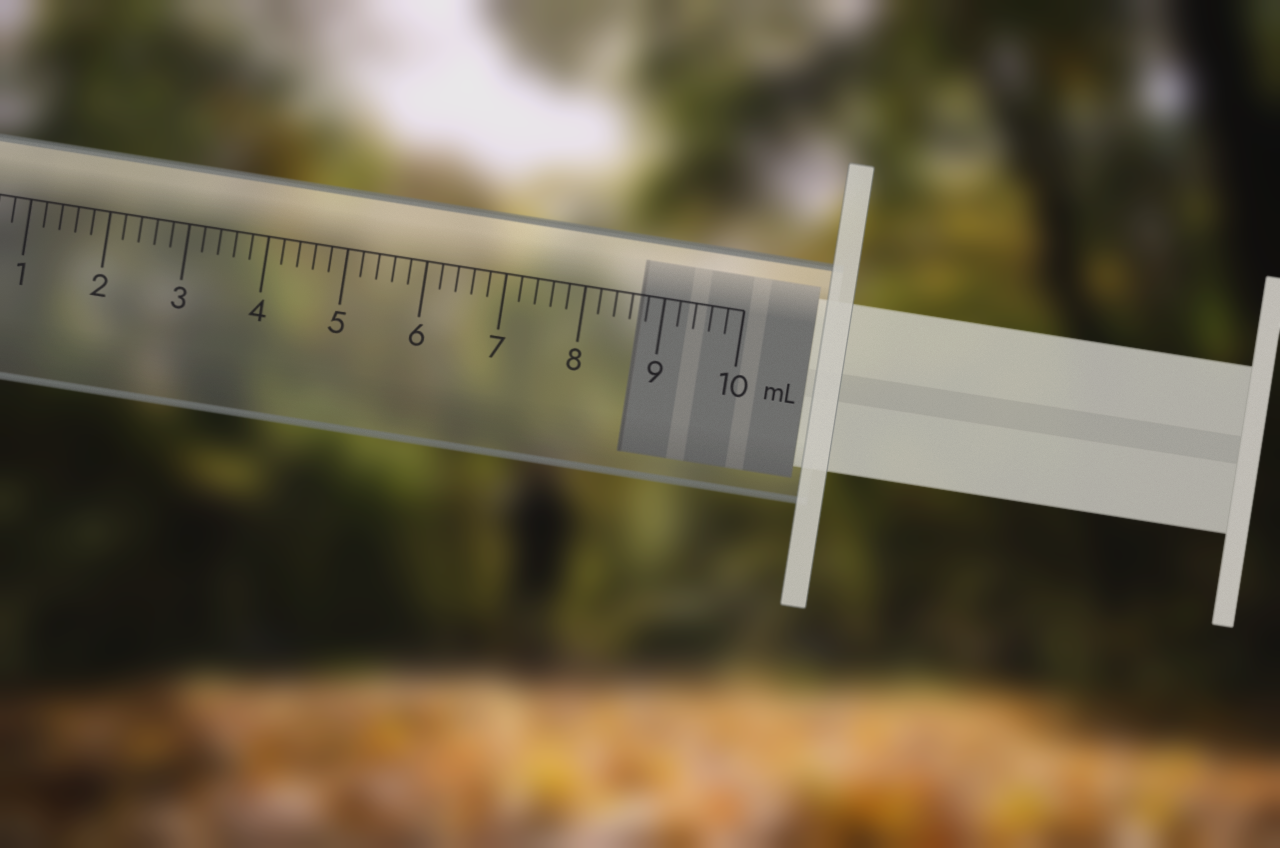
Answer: 8.7 mL
